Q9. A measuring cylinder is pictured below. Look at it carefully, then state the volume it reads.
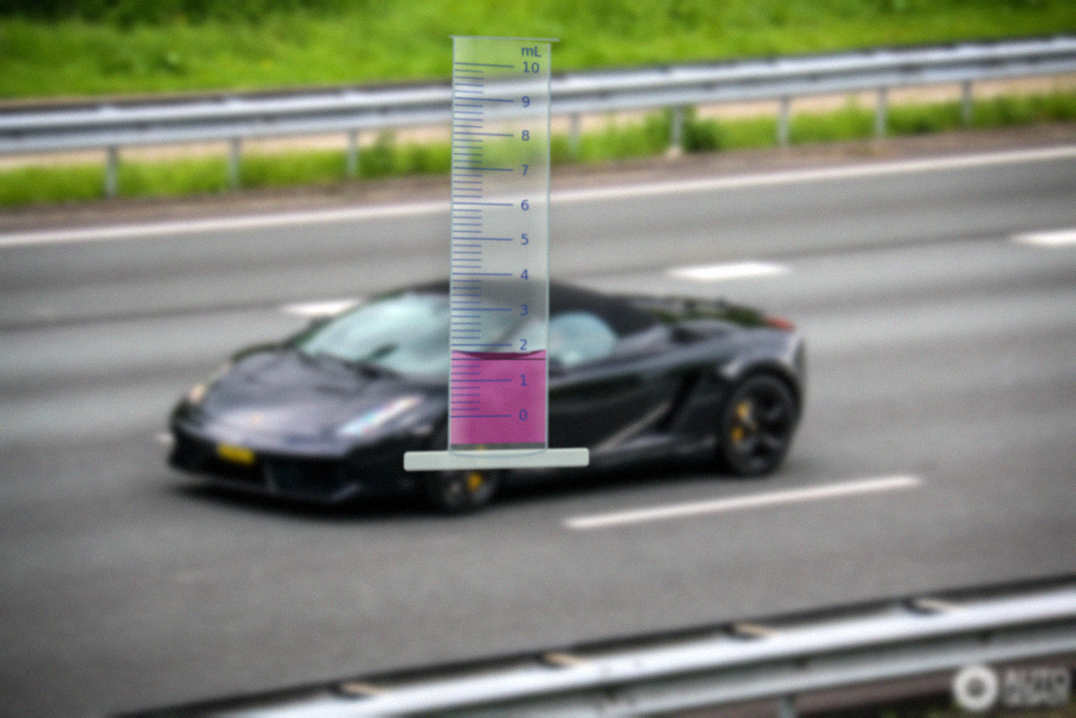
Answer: 1.6 mL
